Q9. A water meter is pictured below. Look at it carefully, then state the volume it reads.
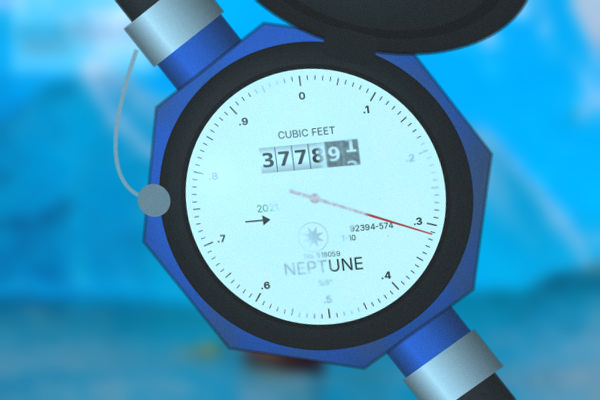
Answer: 377891.31 ft³
